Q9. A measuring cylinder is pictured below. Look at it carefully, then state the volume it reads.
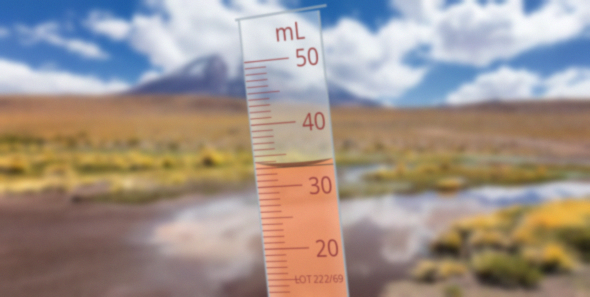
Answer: 33 mL
